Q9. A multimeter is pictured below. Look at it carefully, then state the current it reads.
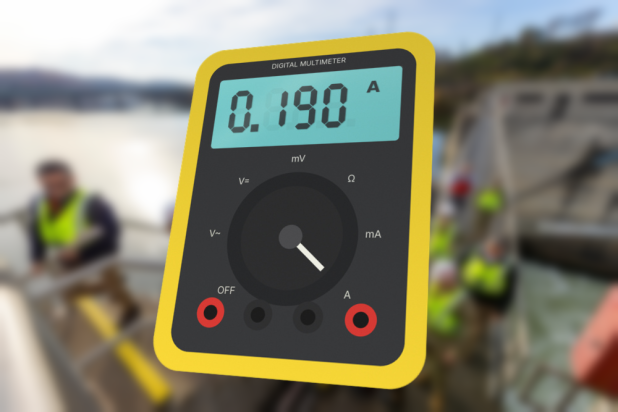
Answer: 0.190 A
